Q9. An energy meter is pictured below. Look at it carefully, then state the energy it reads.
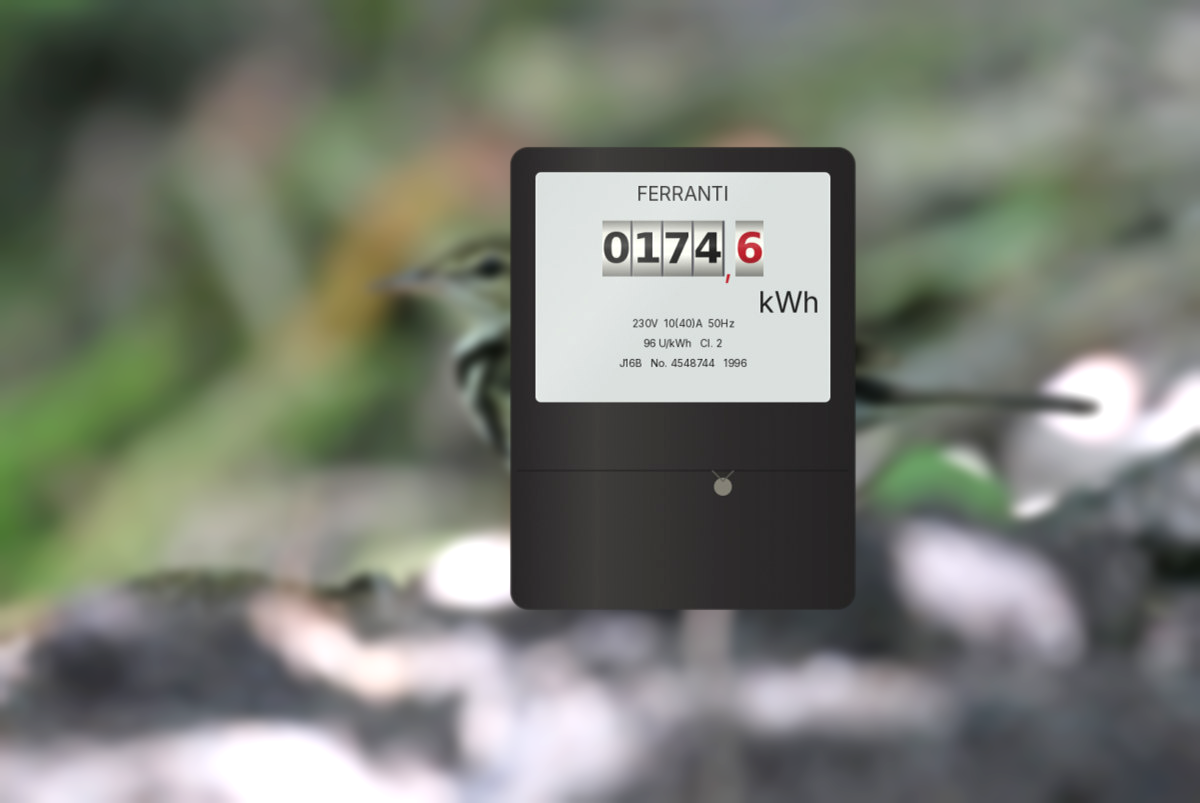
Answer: 174.6 kWh
